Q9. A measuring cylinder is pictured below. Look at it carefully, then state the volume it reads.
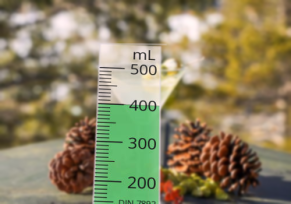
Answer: 400 mL
